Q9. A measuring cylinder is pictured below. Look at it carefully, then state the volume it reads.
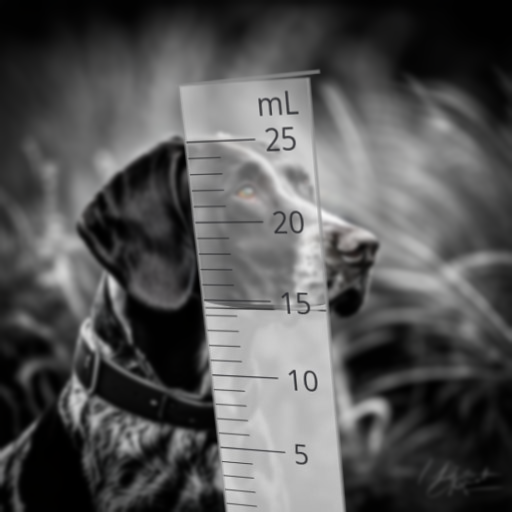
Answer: 14.5 mL
